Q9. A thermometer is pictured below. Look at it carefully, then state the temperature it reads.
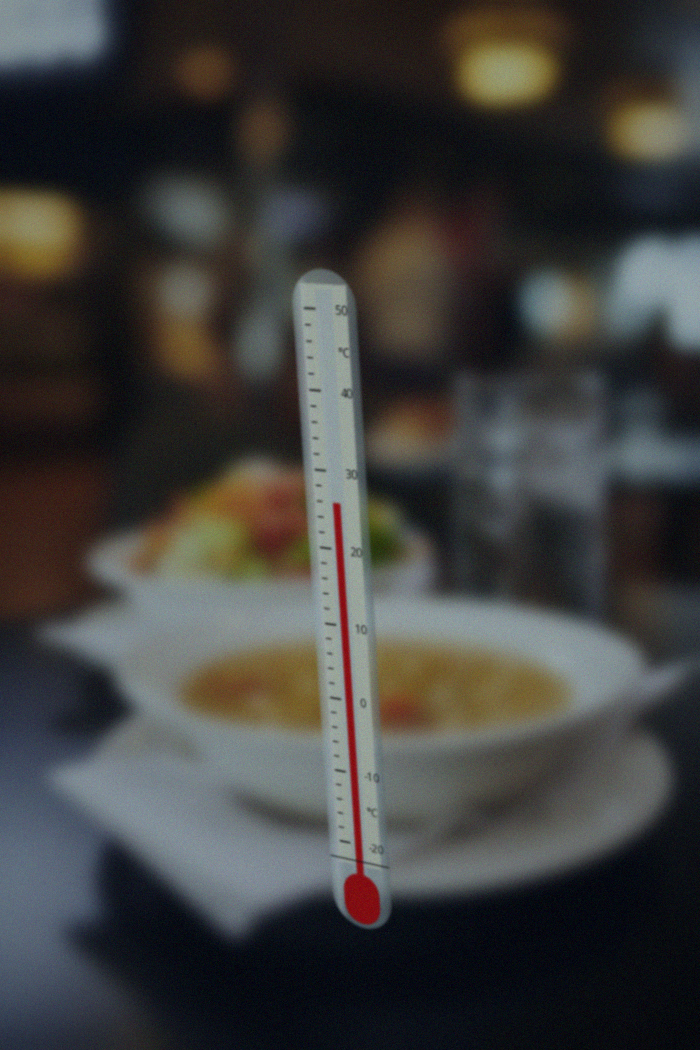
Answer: 26 °C
